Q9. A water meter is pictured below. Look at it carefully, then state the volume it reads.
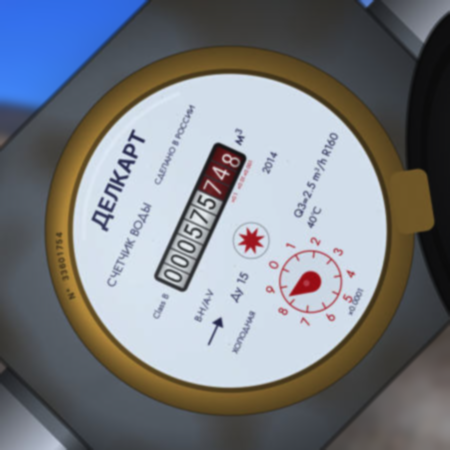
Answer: 575.7478 m³
